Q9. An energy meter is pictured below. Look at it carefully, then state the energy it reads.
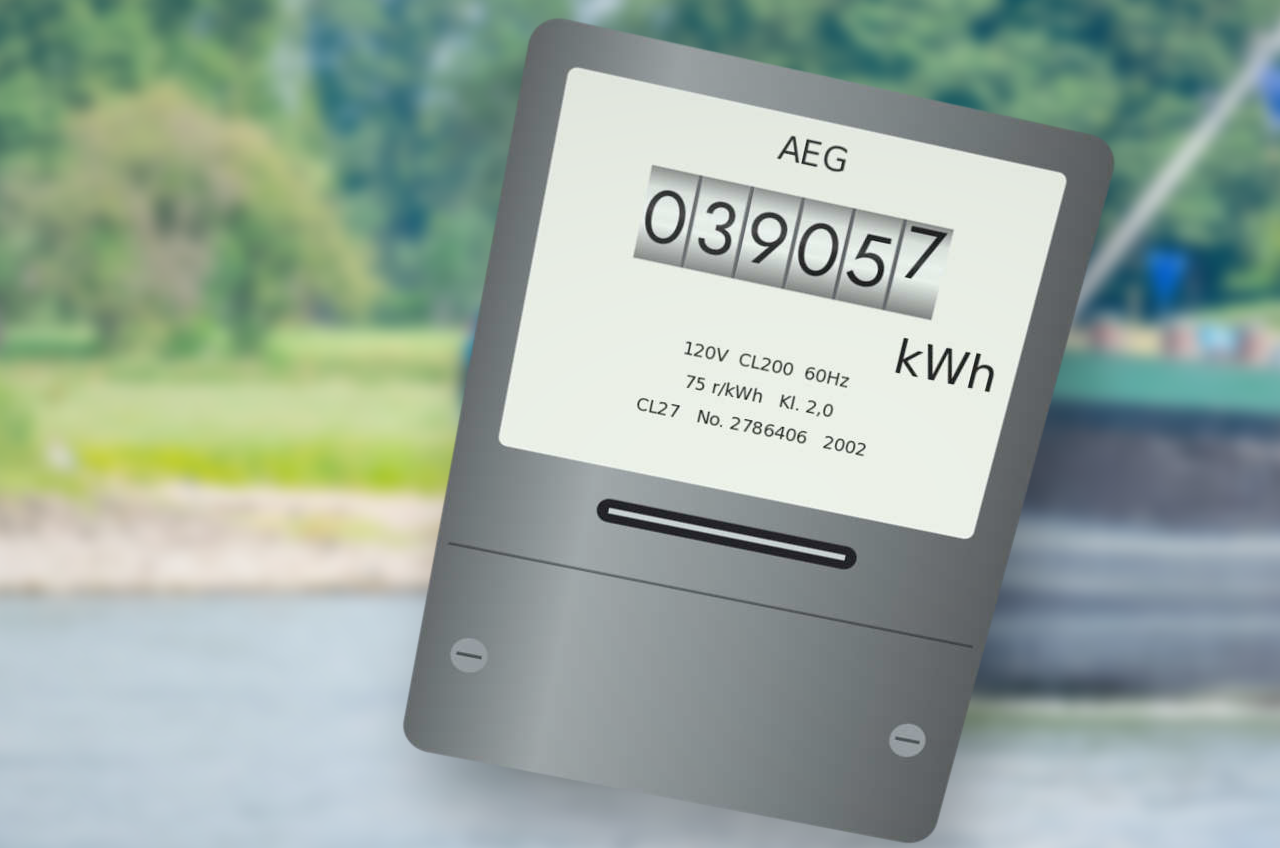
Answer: 39057 kWh
